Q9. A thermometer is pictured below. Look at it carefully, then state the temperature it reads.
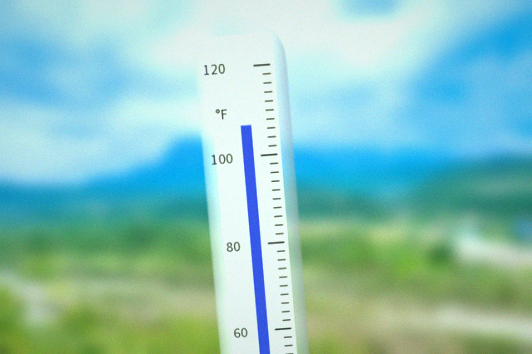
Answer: 107 °F
